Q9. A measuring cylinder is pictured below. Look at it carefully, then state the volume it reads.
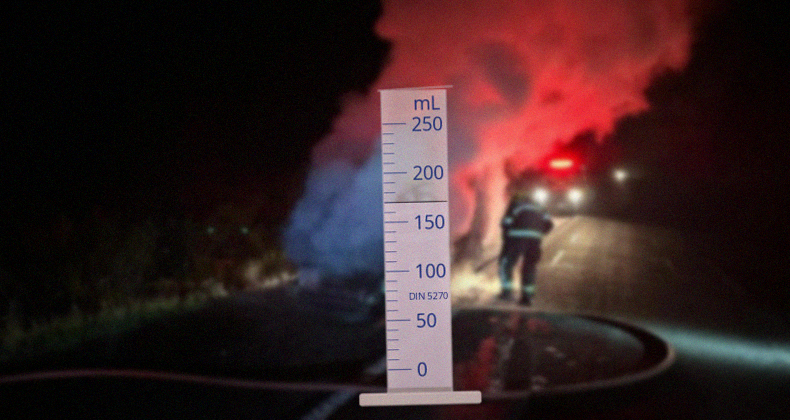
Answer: 170 mL
